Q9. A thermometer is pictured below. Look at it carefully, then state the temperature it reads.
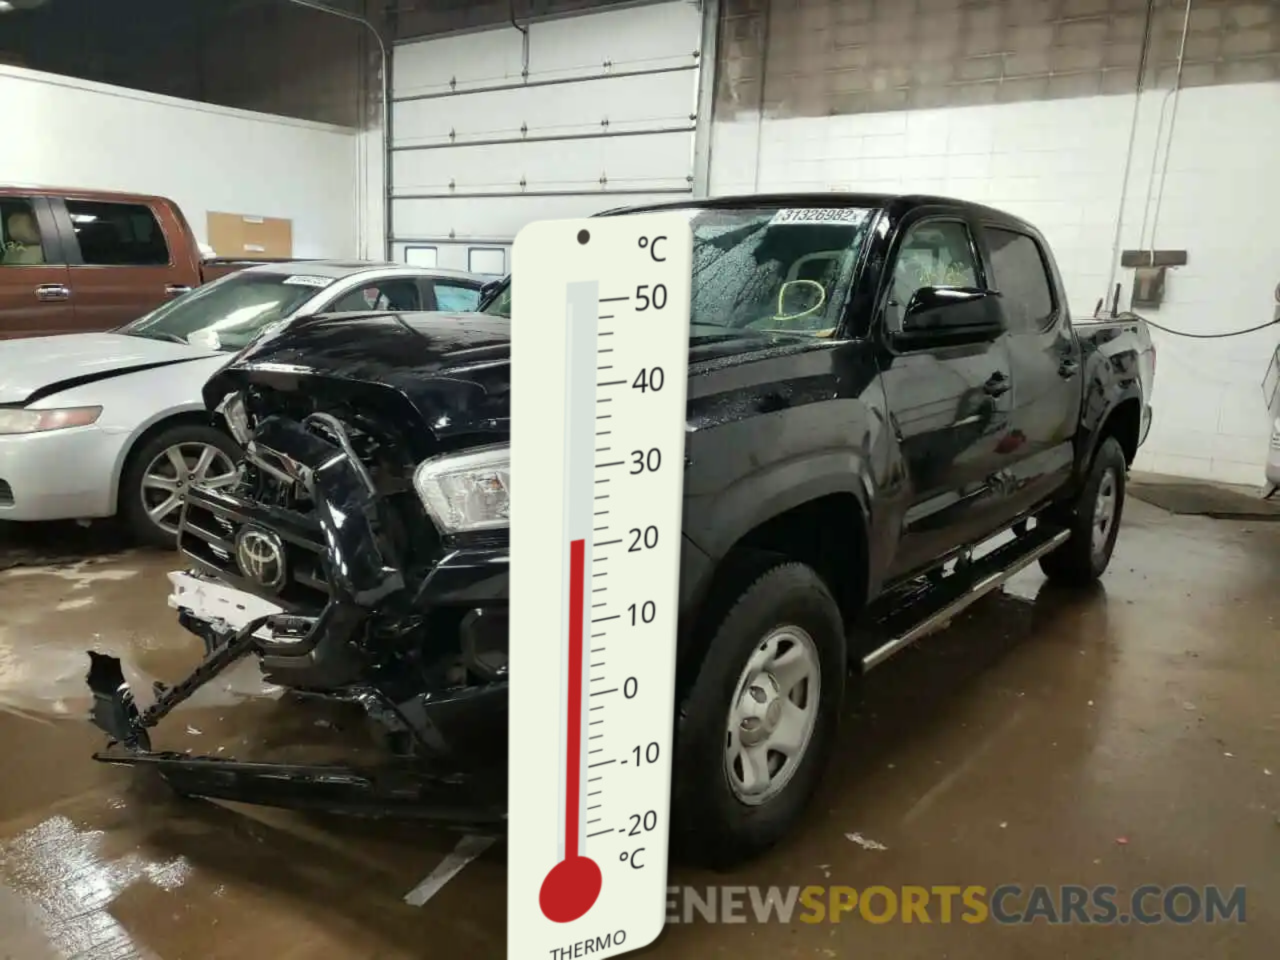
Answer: 21 °C
